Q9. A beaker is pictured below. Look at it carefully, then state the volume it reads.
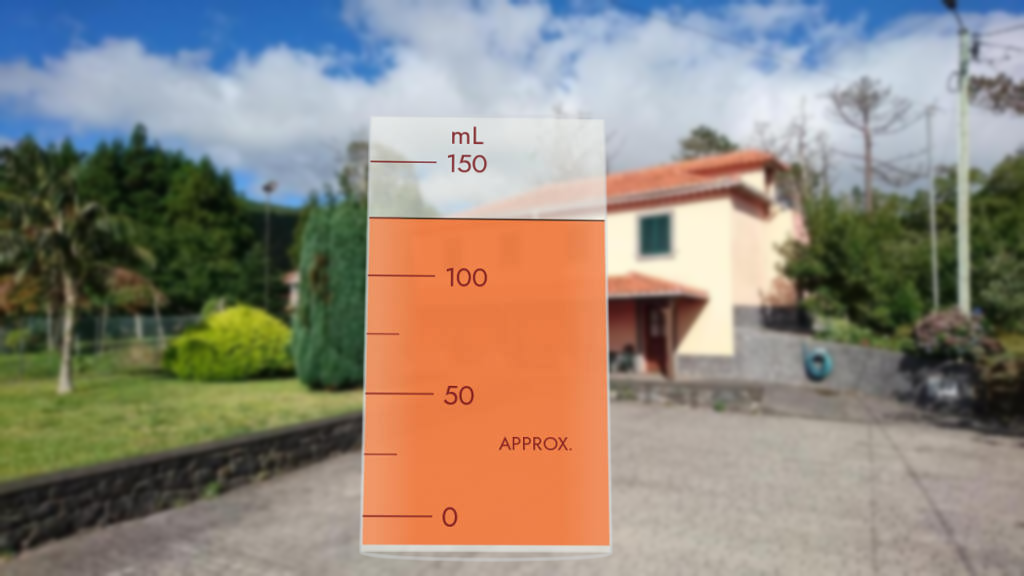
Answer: 125 mL
